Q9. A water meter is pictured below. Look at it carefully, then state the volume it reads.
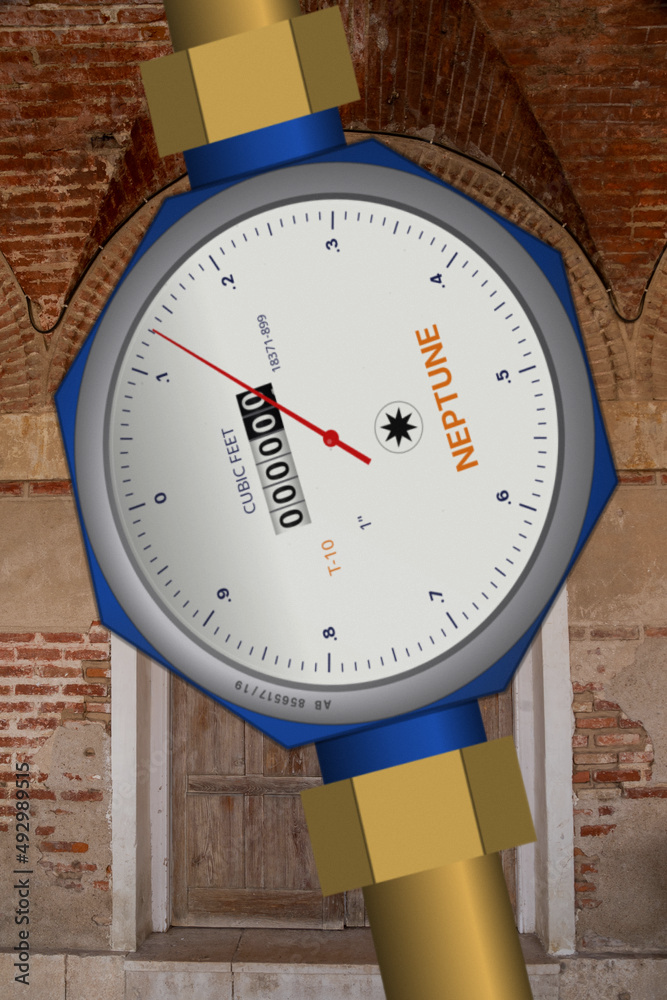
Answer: 0.13 ft³
